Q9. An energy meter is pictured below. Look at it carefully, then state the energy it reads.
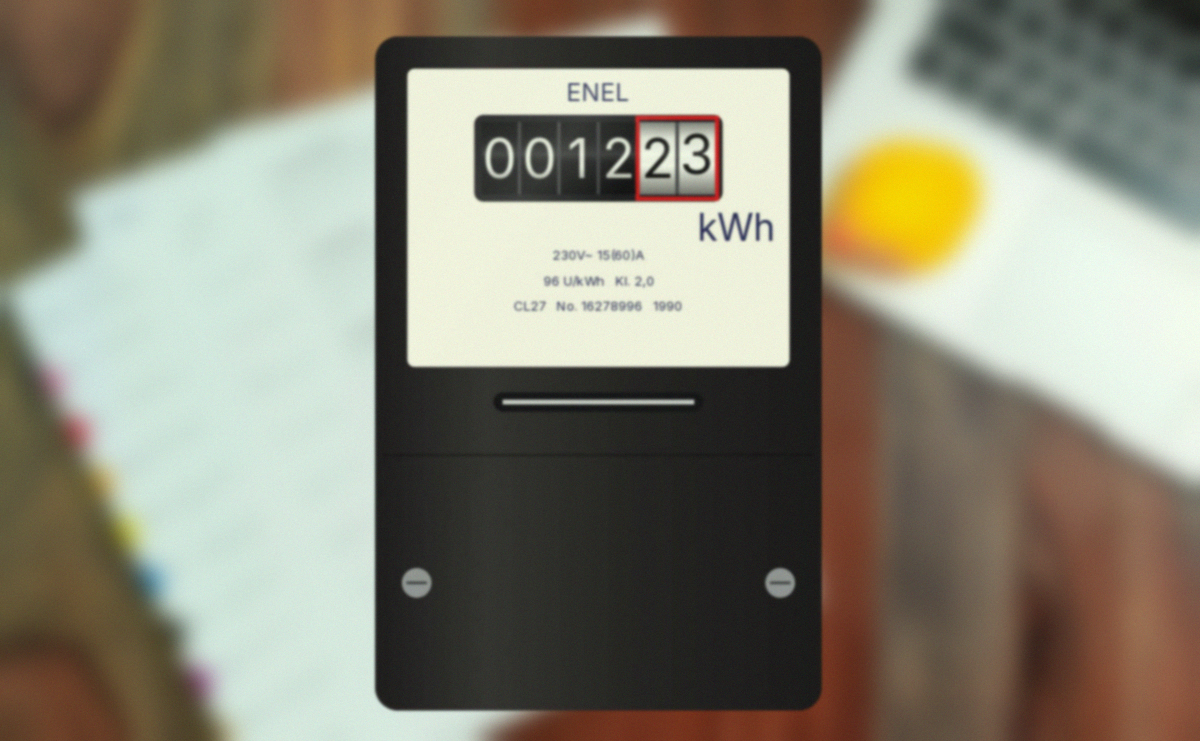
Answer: 12.23 kWh
